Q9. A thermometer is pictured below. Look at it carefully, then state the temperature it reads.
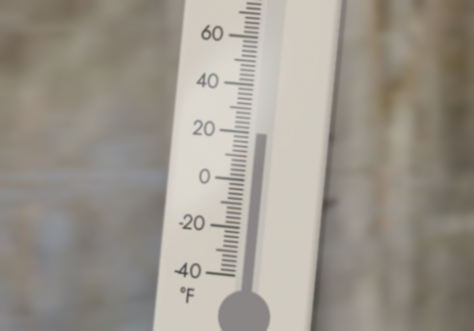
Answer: 20 °F
